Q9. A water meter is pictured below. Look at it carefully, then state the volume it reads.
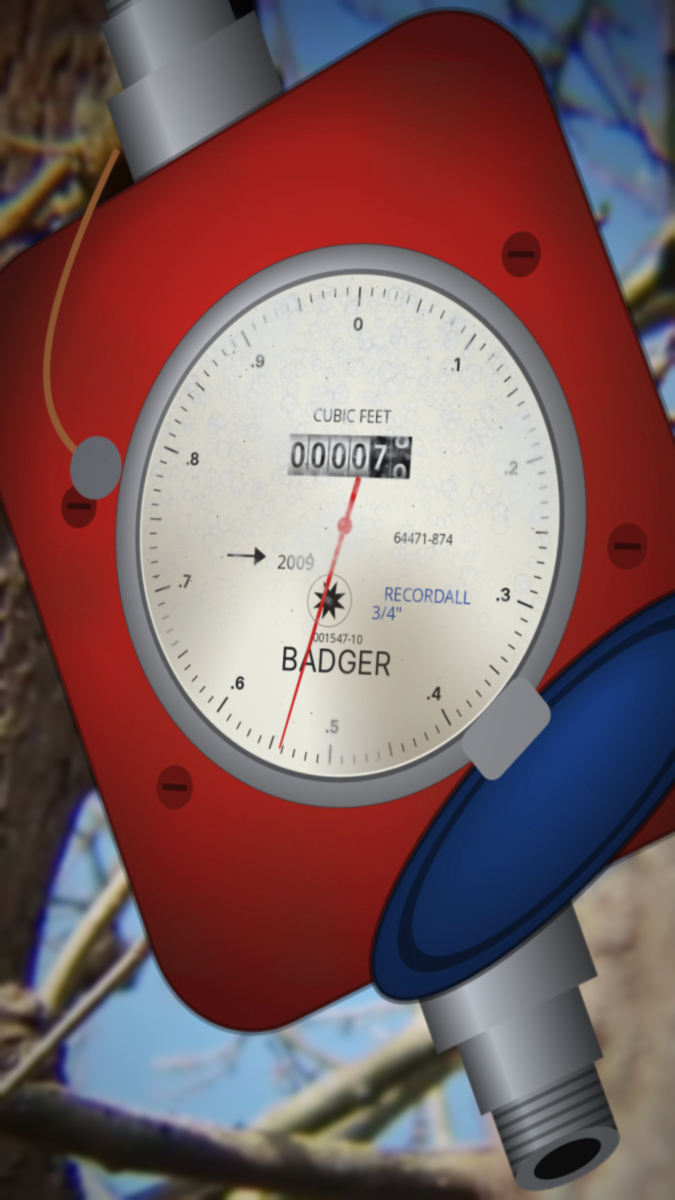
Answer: 78.54 ft³
